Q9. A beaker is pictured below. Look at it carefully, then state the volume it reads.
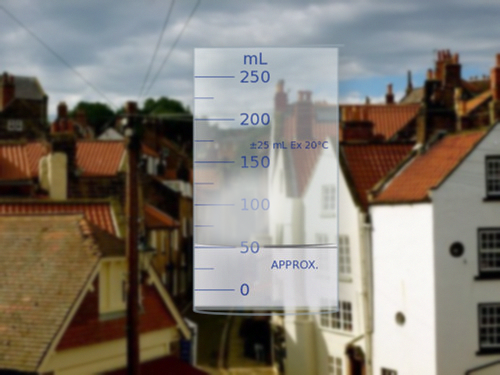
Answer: 50 mL
